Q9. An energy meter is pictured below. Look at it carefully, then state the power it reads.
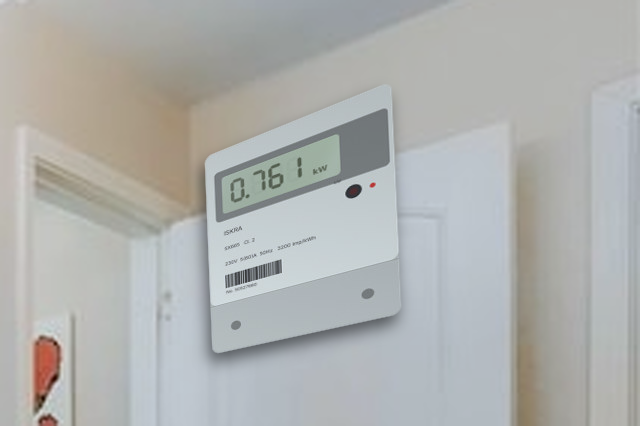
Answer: 0.761 kW
